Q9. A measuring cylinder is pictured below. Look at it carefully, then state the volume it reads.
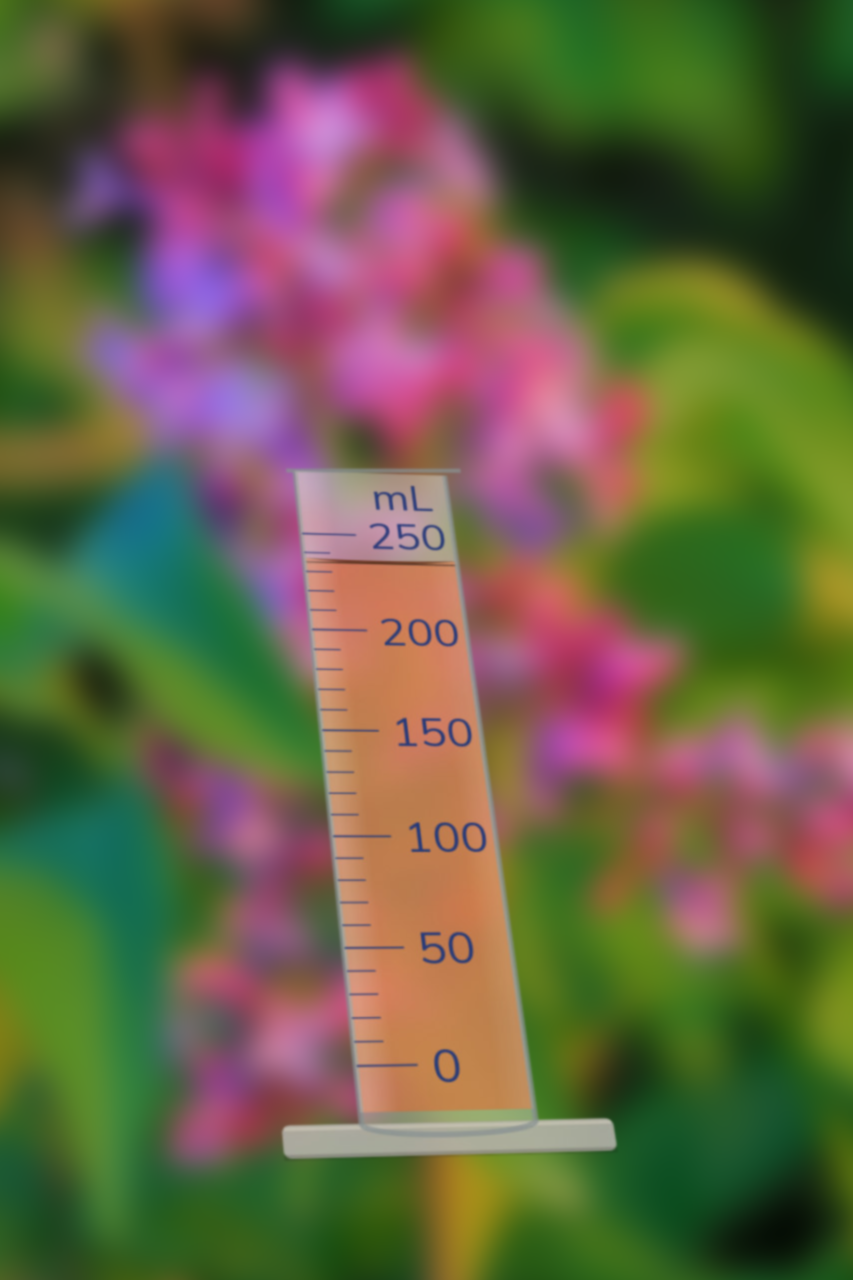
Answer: 235 mL
